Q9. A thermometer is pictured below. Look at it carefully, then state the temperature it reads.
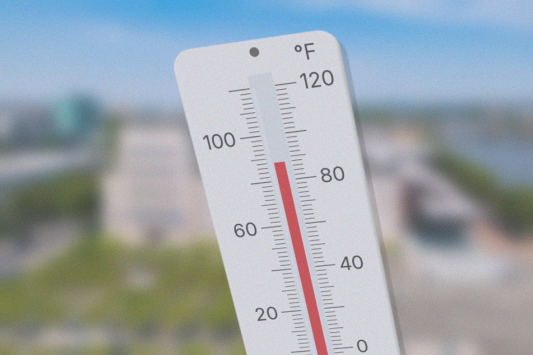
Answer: 88 °F
